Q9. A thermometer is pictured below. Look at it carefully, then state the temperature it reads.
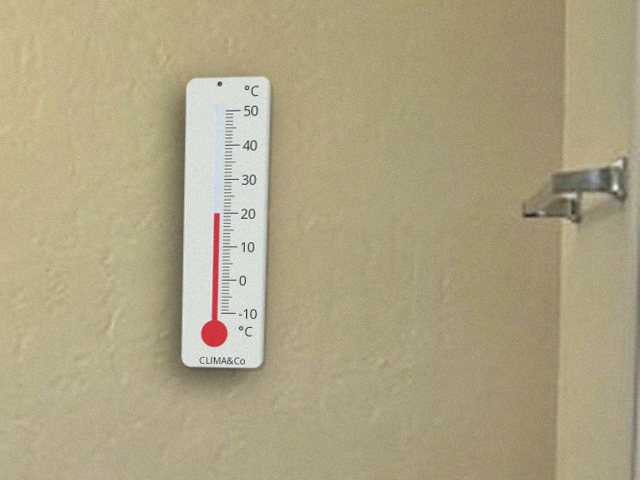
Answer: 20 °C
